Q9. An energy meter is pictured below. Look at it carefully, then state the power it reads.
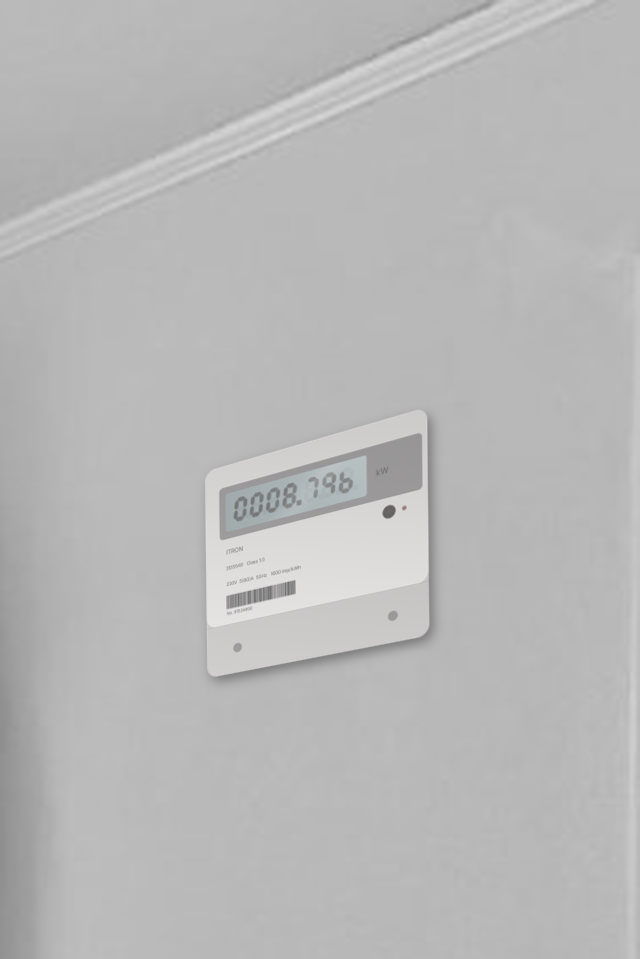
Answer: 8.796 kW
